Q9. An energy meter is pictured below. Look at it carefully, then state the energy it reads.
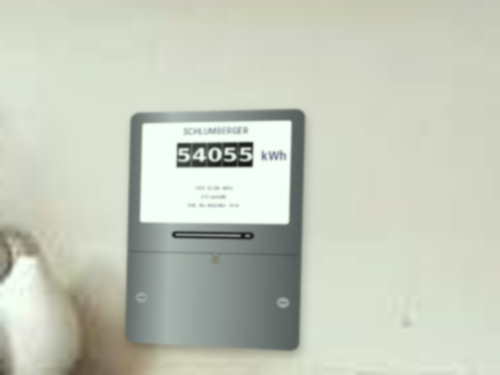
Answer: 54055 kWh
